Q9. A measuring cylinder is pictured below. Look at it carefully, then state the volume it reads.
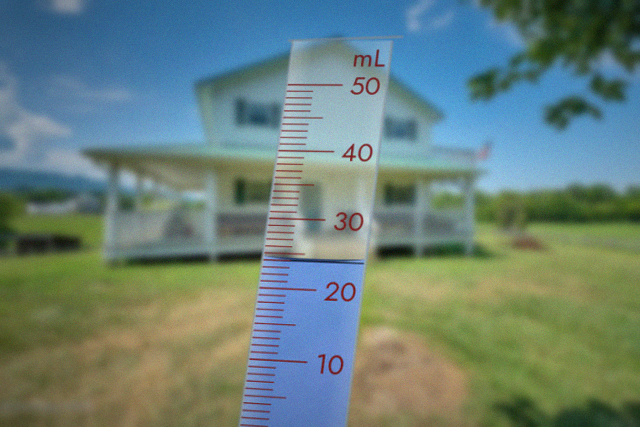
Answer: 24 mL
